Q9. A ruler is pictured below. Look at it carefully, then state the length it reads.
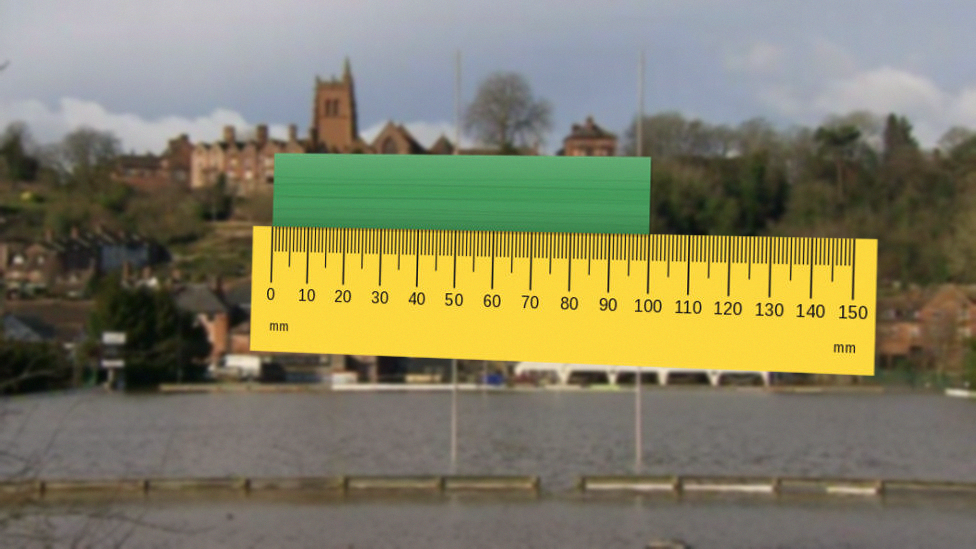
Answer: 100 mm
